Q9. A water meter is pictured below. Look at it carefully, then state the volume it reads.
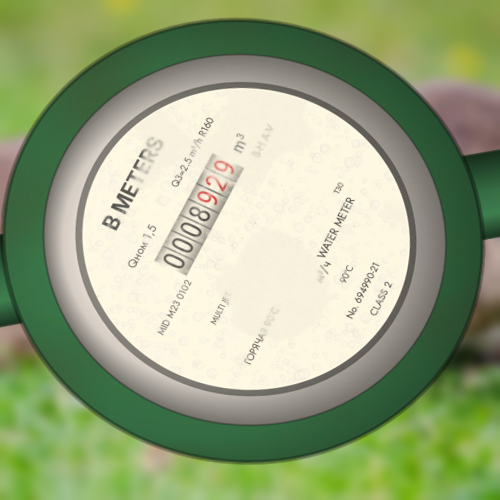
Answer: 8.929 m³
